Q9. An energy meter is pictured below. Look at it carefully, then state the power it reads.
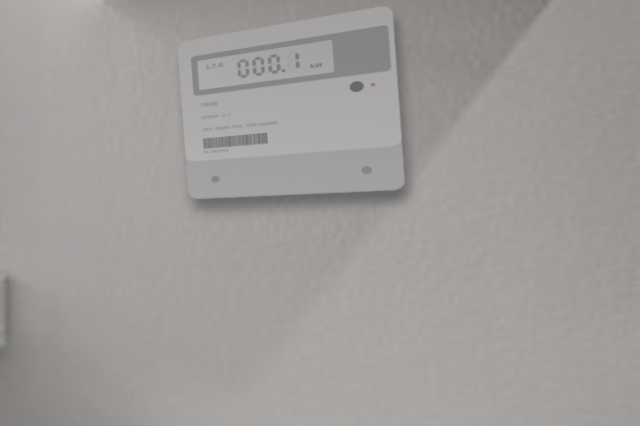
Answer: 0.1 kW
